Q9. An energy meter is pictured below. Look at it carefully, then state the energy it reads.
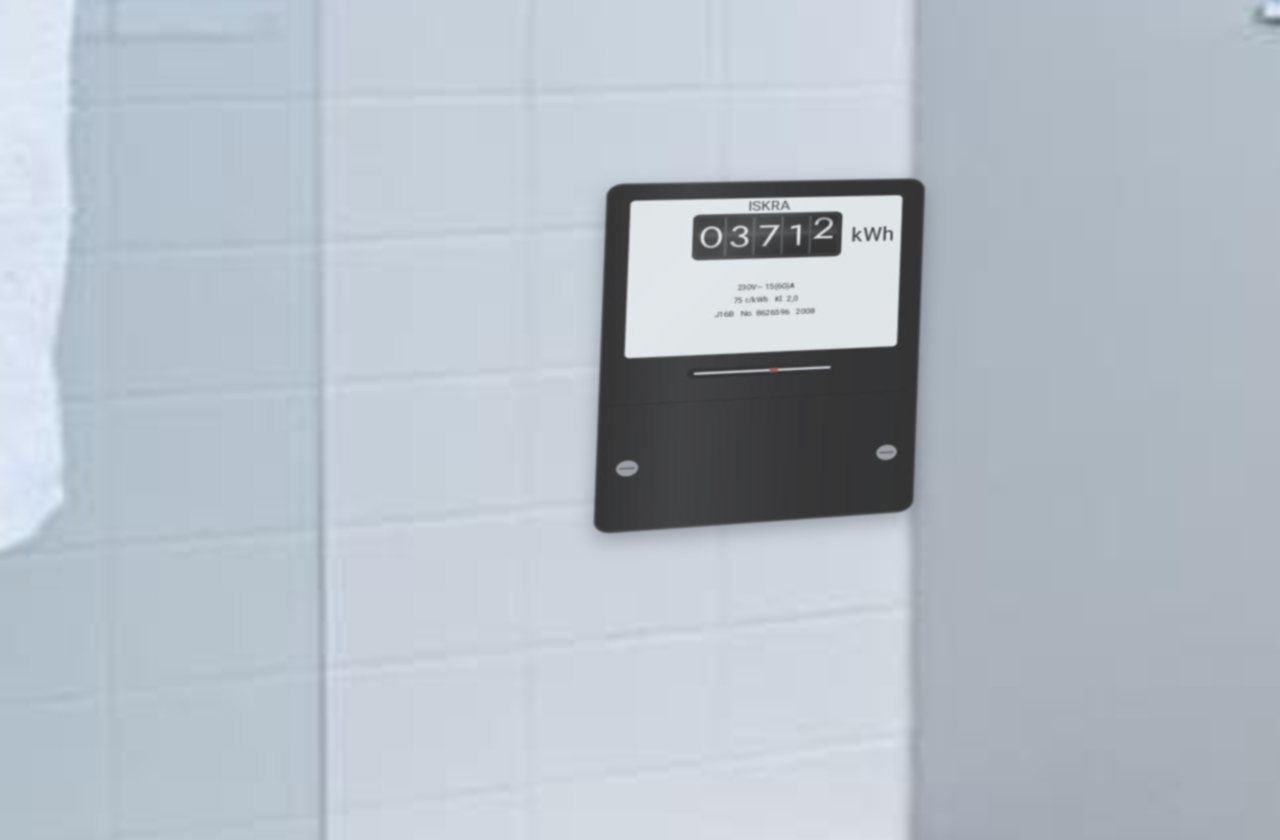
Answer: 3712 kWh
